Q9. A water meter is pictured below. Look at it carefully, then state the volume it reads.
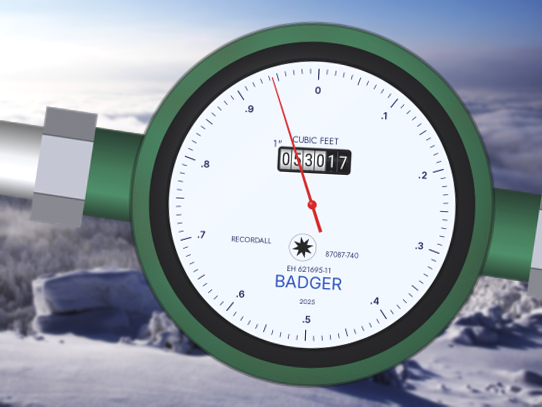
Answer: 53016.94 ft³
